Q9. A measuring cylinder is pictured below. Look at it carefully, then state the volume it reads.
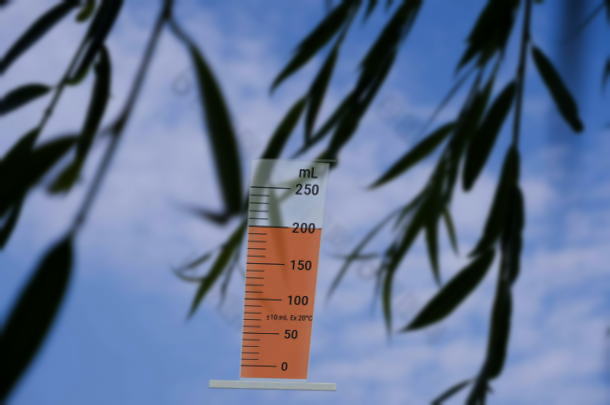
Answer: 200 mL
